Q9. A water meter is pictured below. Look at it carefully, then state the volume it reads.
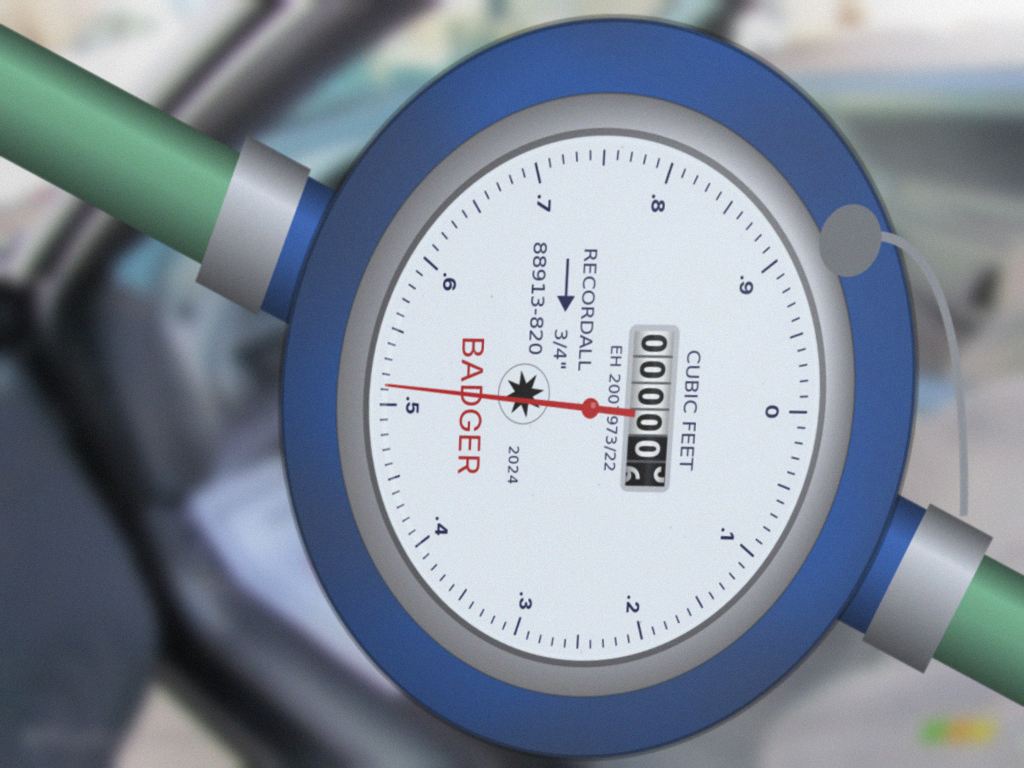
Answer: 5.51 ft³
